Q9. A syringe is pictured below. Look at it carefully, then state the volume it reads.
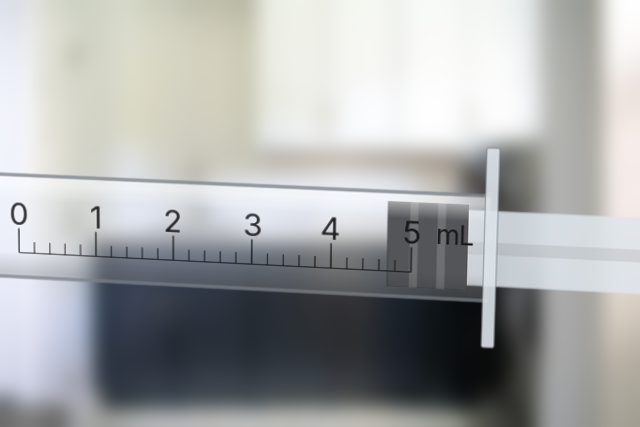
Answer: 4.7 mL
